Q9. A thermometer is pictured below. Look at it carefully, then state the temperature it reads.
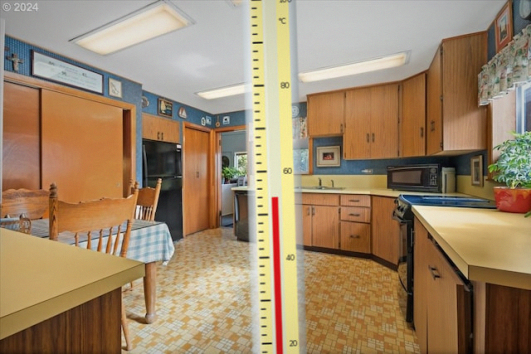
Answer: 54 °C
